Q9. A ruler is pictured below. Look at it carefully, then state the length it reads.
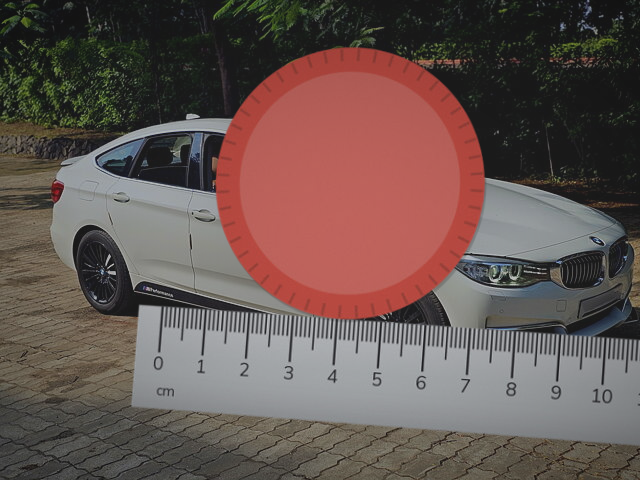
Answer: 6.1 cm
